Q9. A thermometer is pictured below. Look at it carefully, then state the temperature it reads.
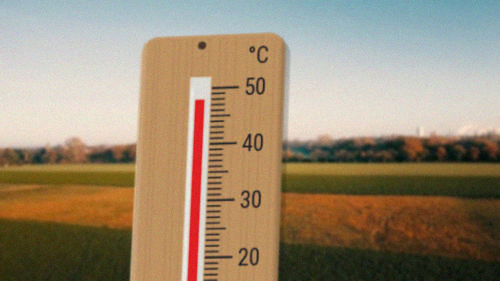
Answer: 48 °C
